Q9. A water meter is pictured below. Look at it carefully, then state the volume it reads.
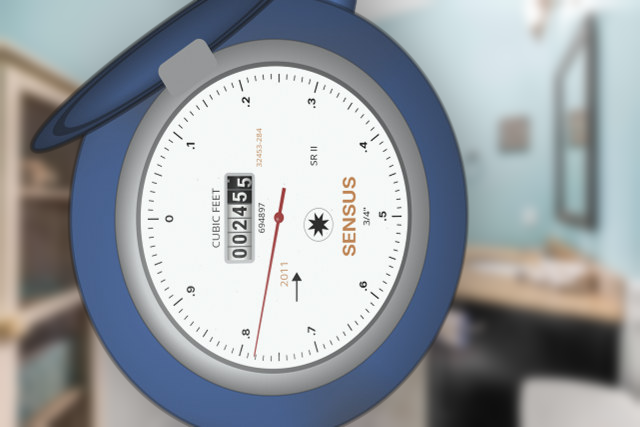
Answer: 2454.78 ft³
